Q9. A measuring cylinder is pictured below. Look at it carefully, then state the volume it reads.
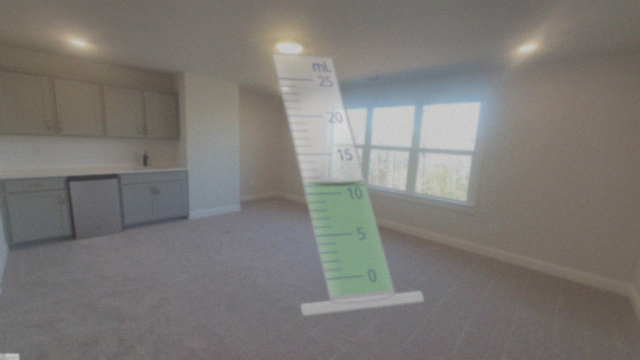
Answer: 11 mL
